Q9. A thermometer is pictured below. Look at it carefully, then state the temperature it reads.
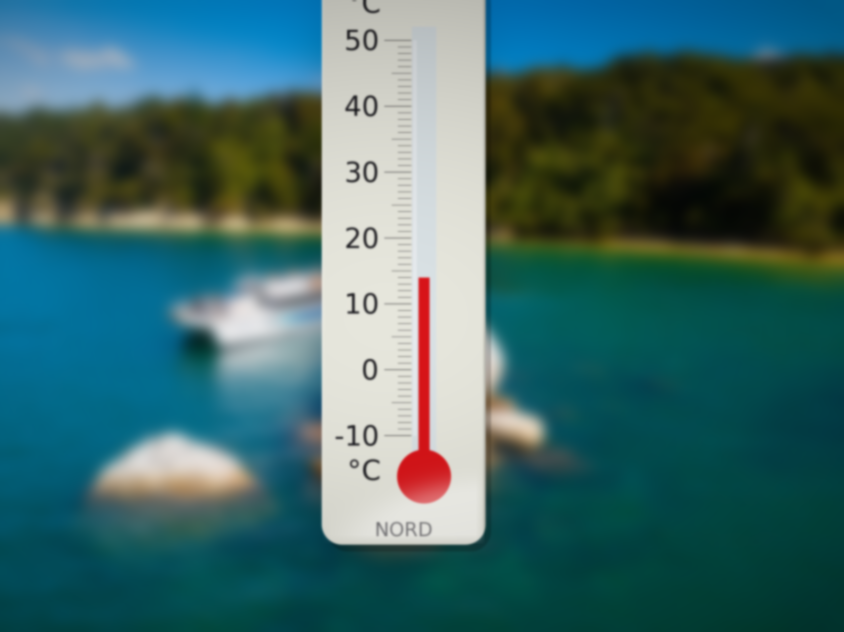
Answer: 14 °C
